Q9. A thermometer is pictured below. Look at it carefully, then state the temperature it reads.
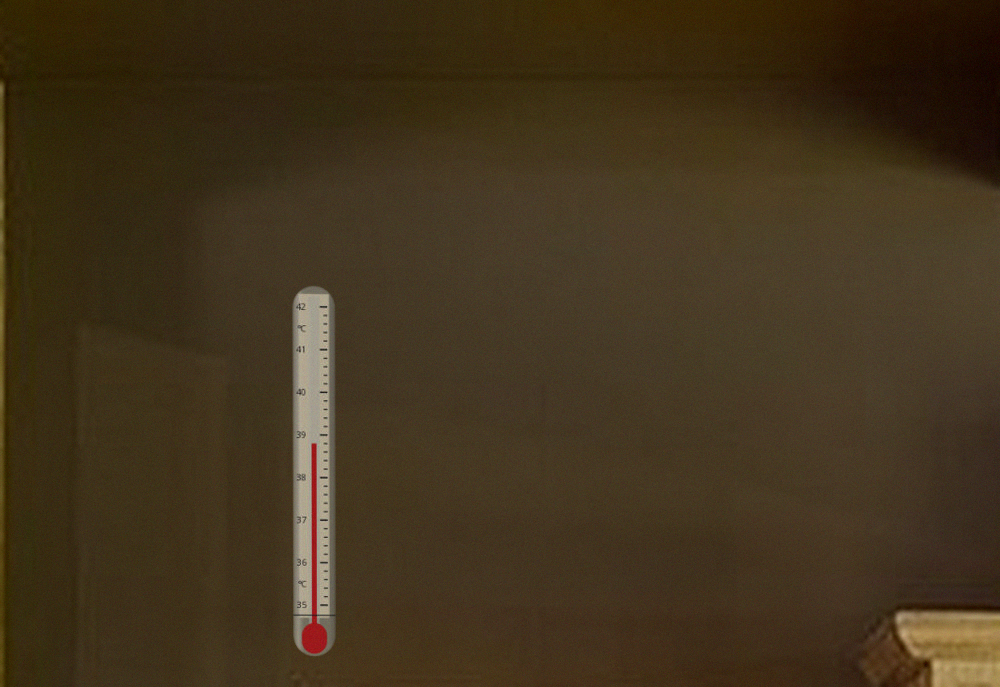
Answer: 38.8 °C
